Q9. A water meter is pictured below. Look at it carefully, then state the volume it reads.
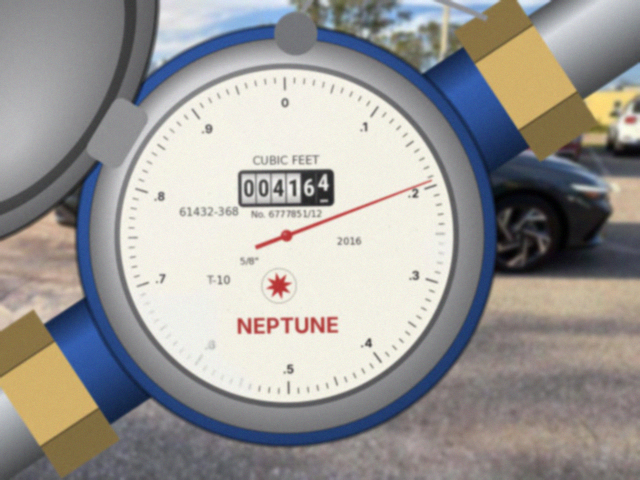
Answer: 4164.19 ft³
